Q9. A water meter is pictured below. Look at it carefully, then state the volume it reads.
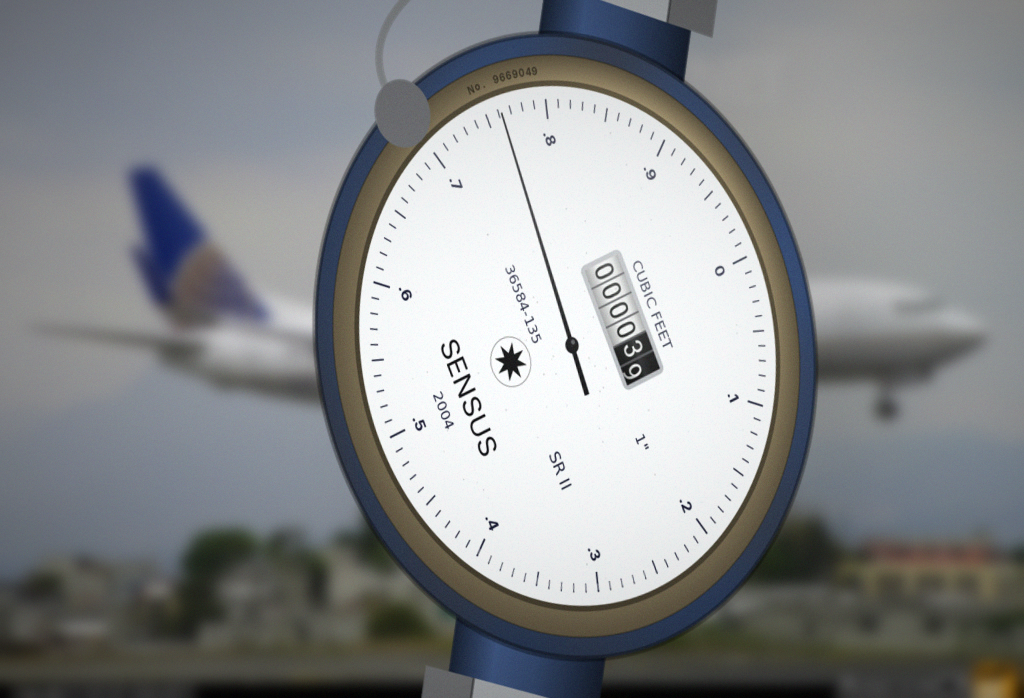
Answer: 38.76 ft³
